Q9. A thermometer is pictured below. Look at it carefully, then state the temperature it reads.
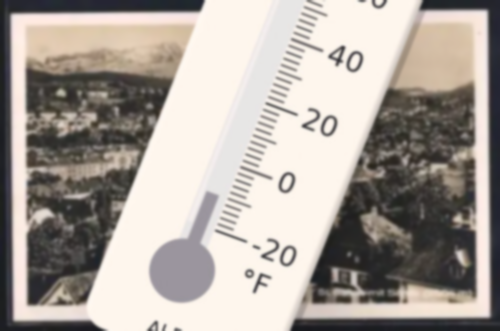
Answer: -10 °F
